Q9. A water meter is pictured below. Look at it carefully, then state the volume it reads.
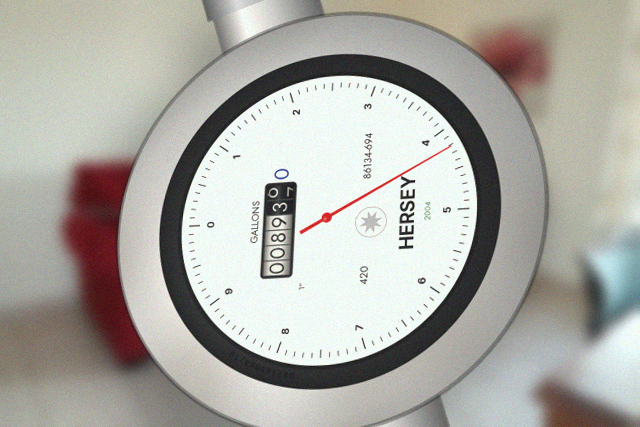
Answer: 89364.2 gal
